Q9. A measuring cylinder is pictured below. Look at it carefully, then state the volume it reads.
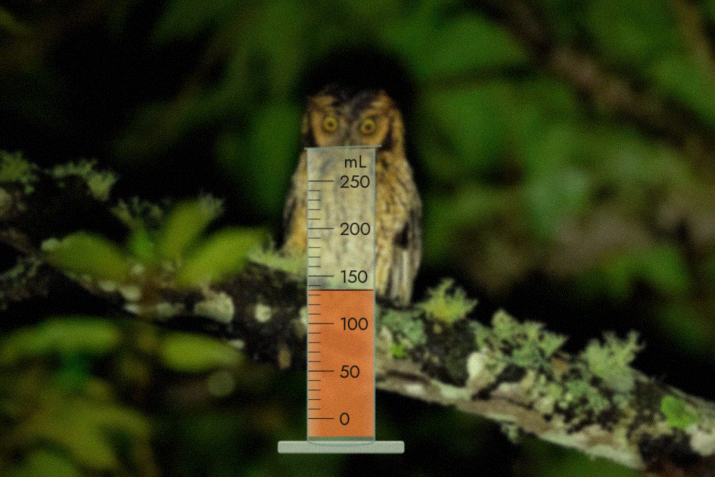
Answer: 135 mL
